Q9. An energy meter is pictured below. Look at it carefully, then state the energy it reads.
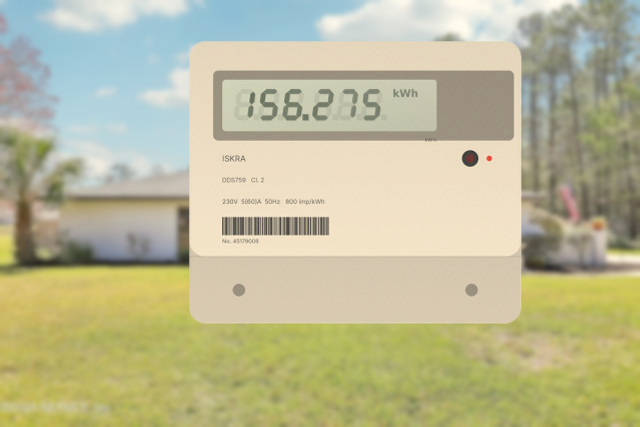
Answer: 156.275 kWh
